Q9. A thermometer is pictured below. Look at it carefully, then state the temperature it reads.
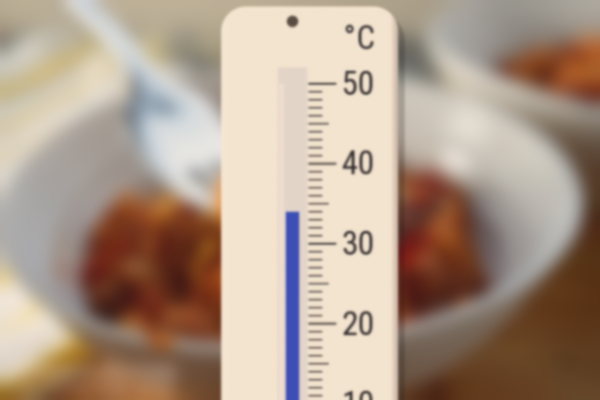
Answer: 34 °C
